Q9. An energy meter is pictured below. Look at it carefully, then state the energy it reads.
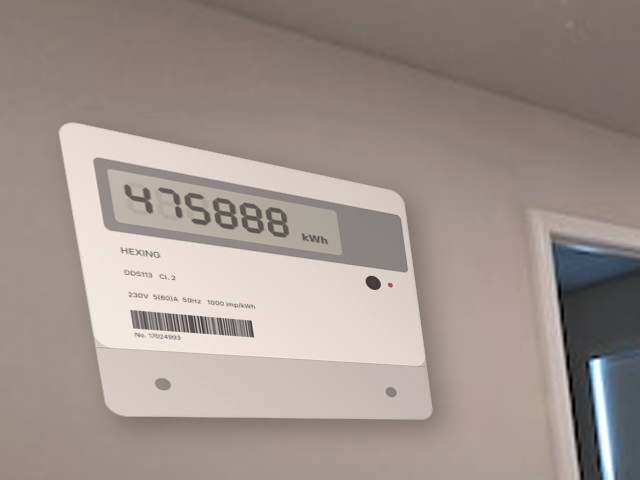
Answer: 475888 kWh
